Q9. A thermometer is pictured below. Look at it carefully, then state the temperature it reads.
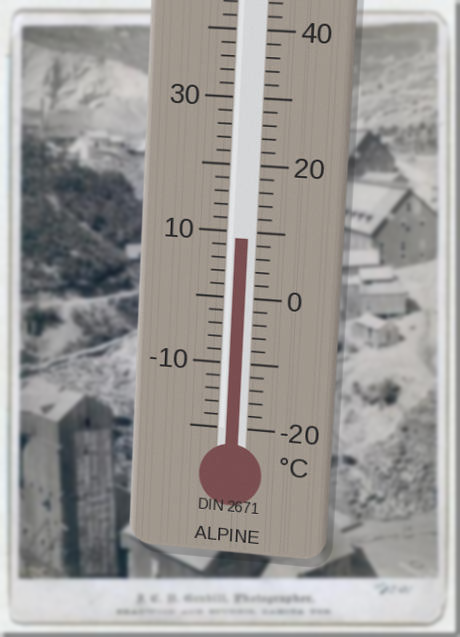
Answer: 9 °C
